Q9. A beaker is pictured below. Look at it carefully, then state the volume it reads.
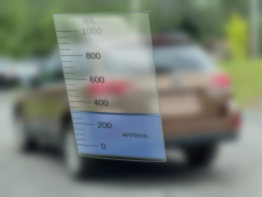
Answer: 300 mL
